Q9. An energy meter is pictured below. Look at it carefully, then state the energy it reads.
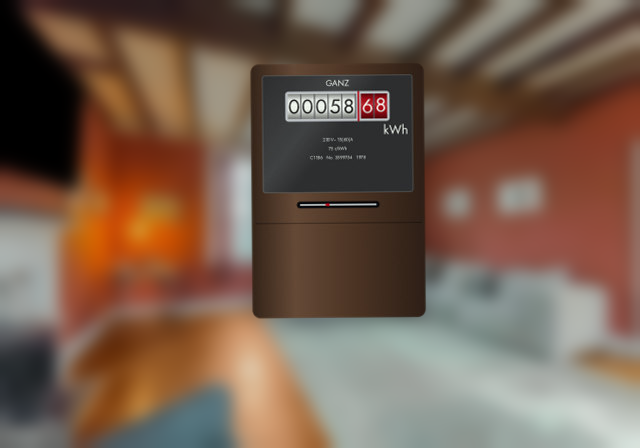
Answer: 58.68 kWh
